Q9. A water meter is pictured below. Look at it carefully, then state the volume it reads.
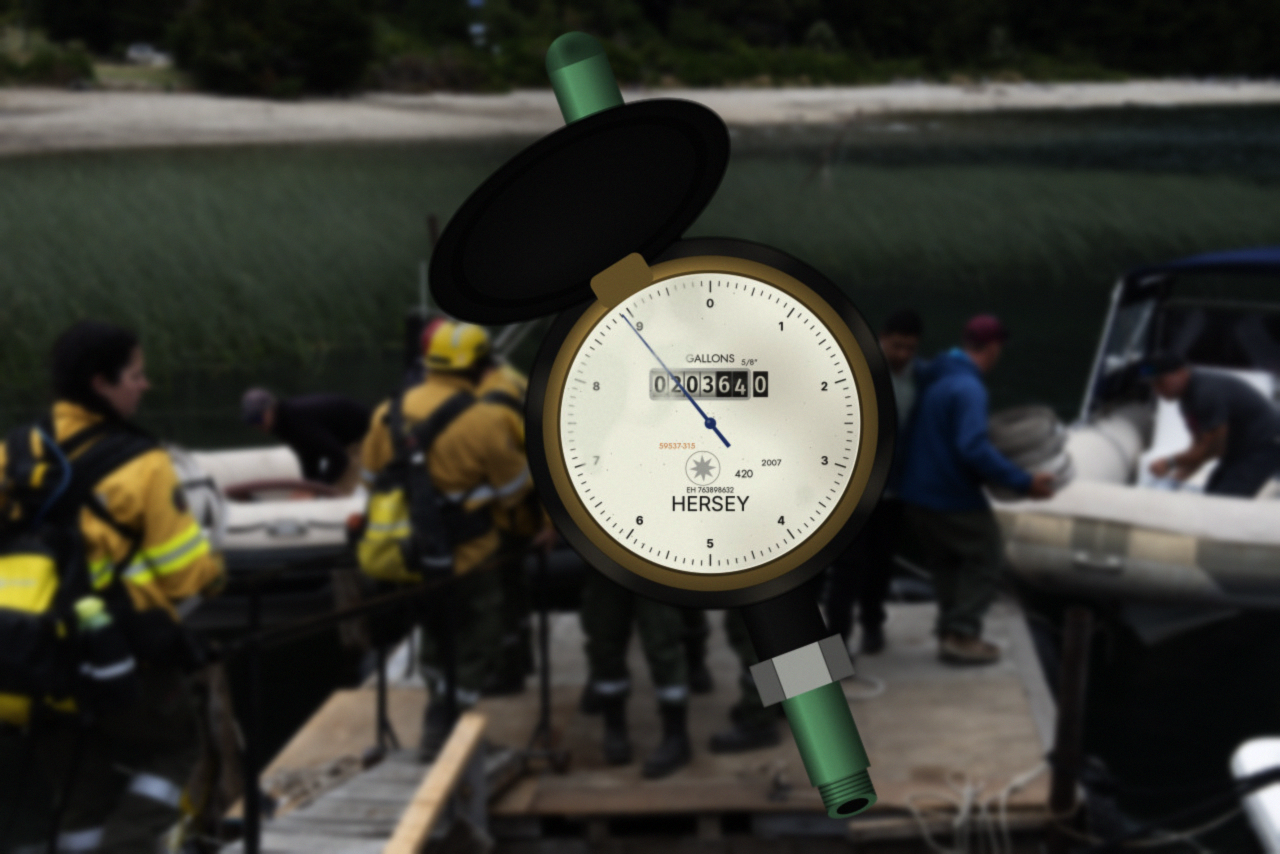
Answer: 203638.9 gal
